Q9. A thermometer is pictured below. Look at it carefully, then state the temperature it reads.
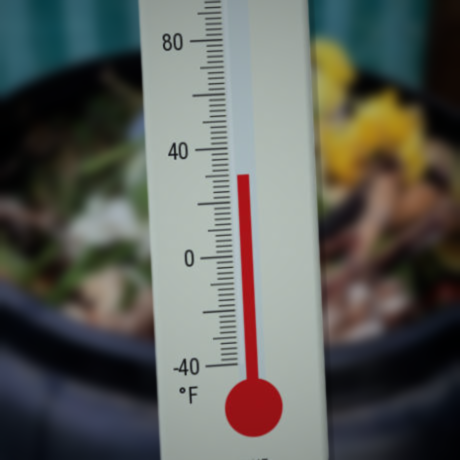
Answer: 30 °F
